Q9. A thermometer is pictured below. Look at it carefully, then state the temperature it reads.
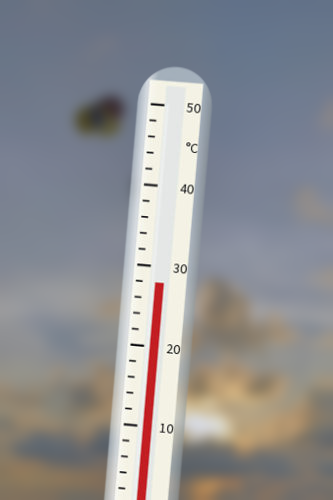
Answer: 28 °C
